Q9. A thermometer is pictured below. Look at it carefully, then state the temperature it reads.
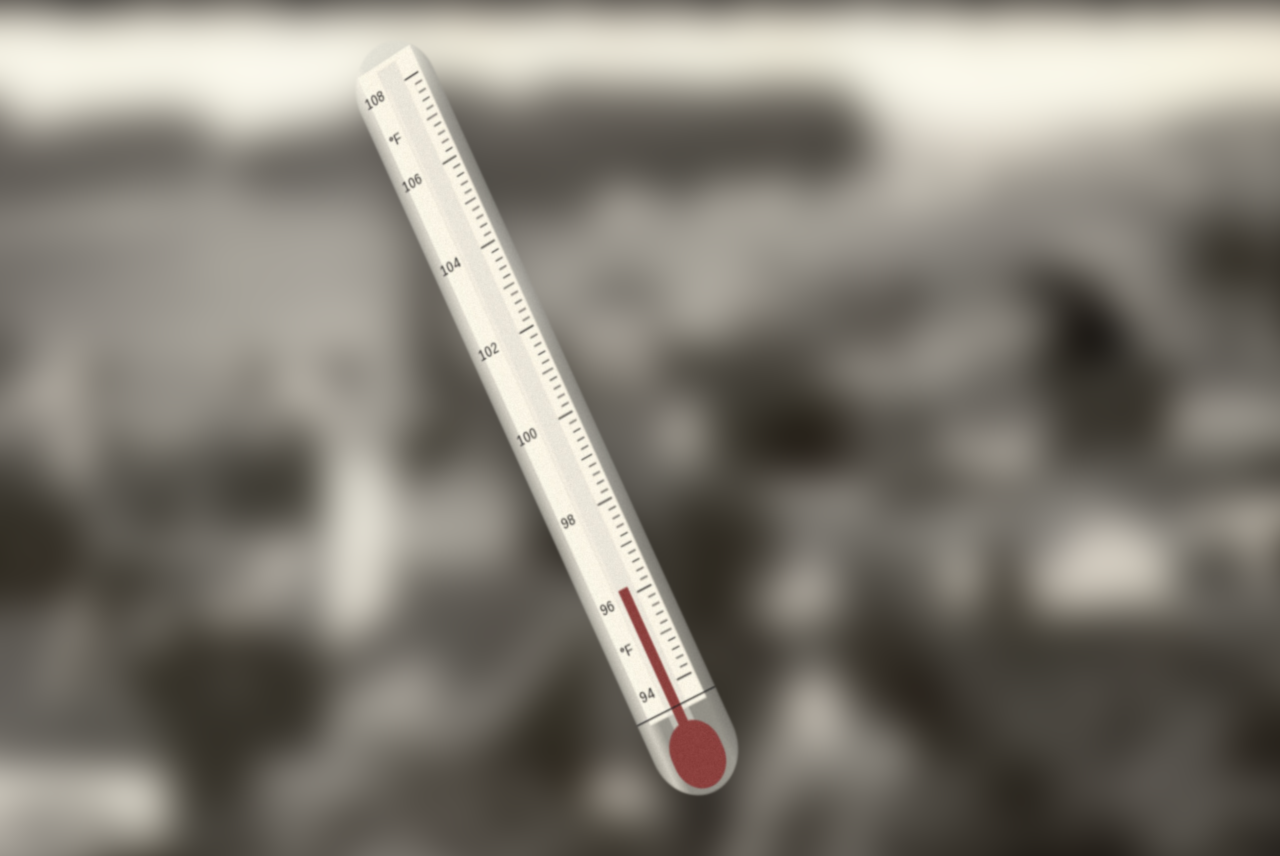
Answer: 96.2 °F
